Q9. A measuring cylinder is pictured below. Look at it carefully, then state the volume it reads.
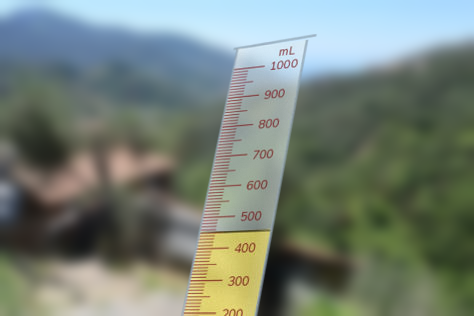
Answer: 450 mL
